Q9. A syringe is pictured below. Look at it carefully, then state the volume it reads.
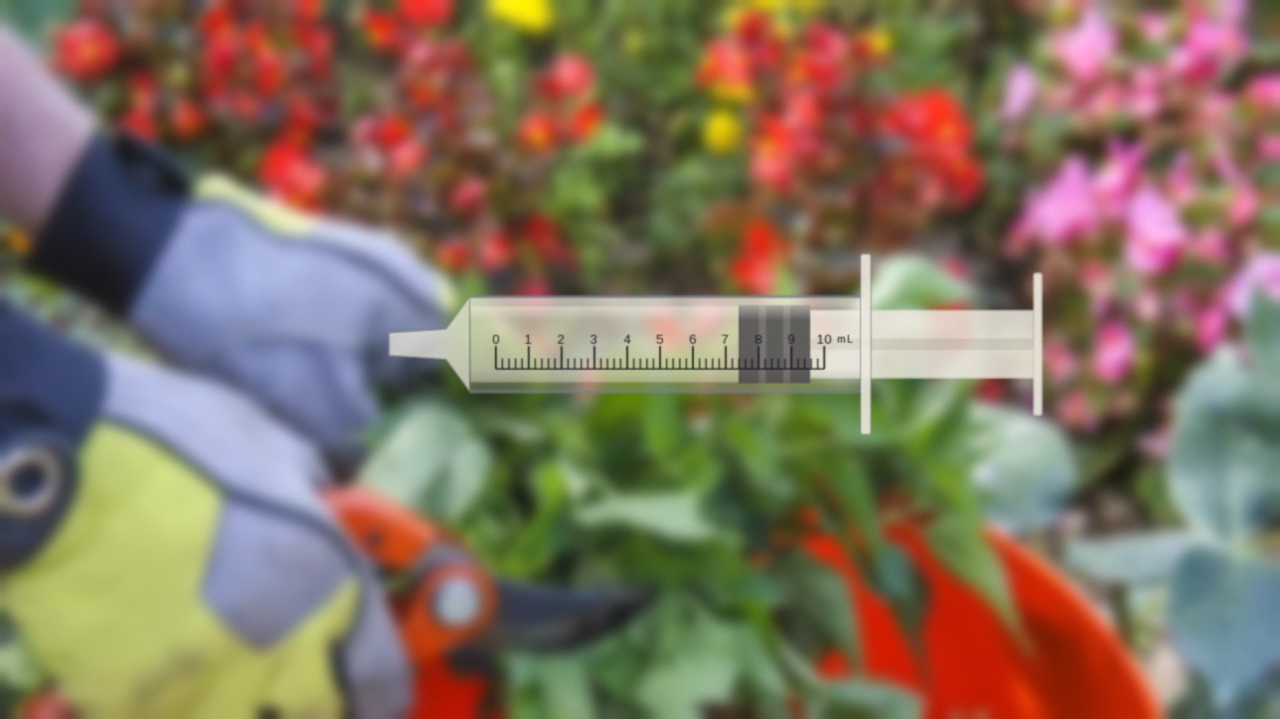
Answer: 7.4 mL
